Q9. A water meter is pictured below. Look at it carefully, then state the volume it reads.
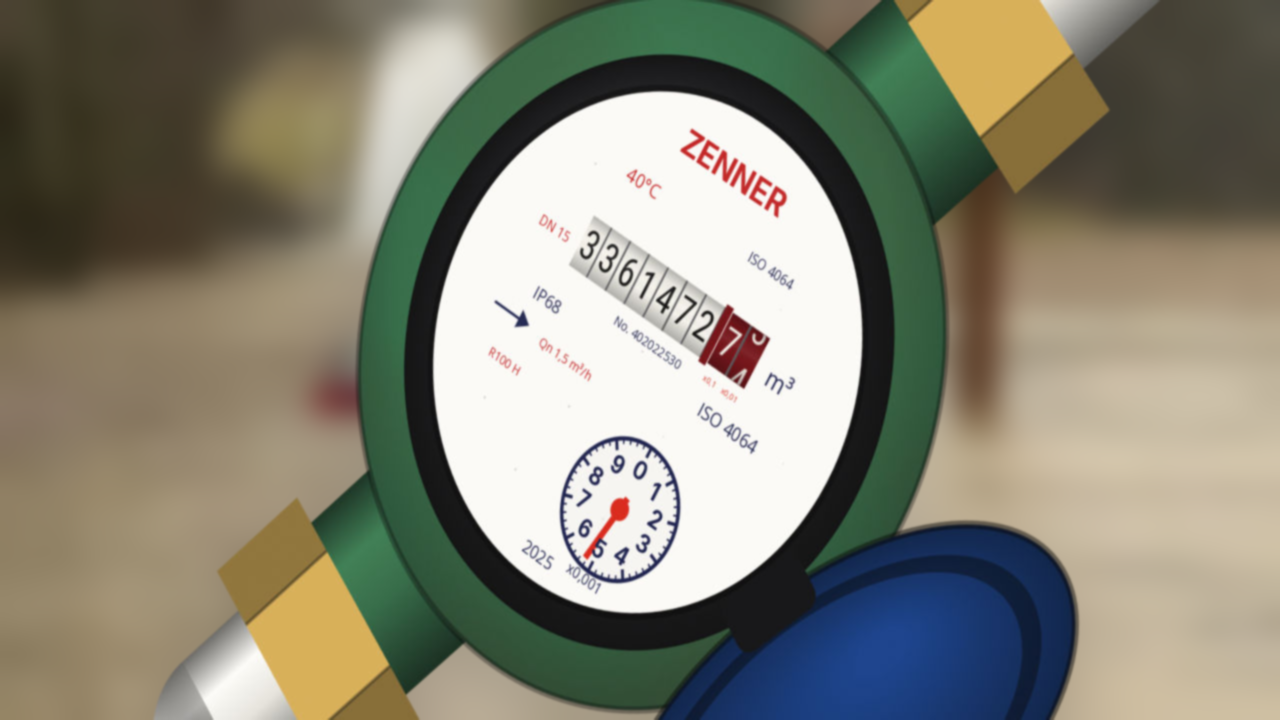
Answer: 3361472.735 m³
